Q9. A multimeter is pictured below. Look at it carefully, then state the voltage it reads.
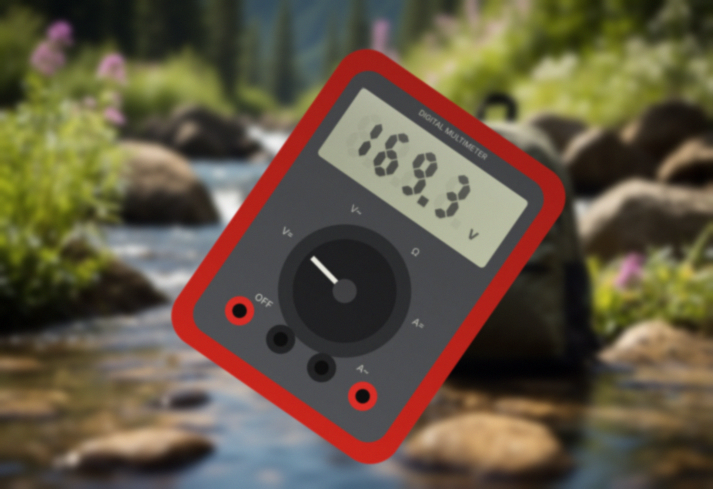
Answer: 169.3 V
